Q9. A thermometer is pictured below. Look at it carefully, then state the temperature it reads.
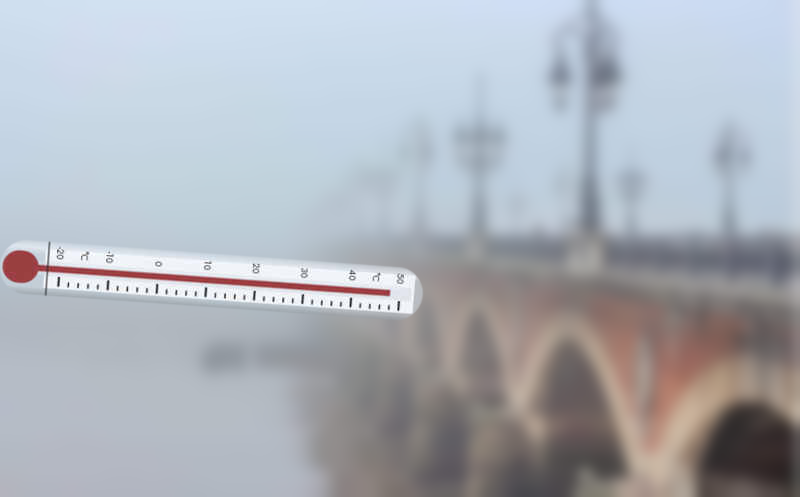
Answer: 48 °C
